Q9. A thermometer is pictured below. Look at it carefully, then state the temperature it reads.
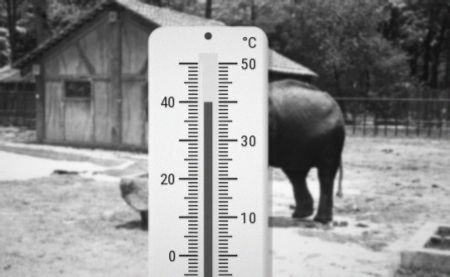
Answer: 40 °C
